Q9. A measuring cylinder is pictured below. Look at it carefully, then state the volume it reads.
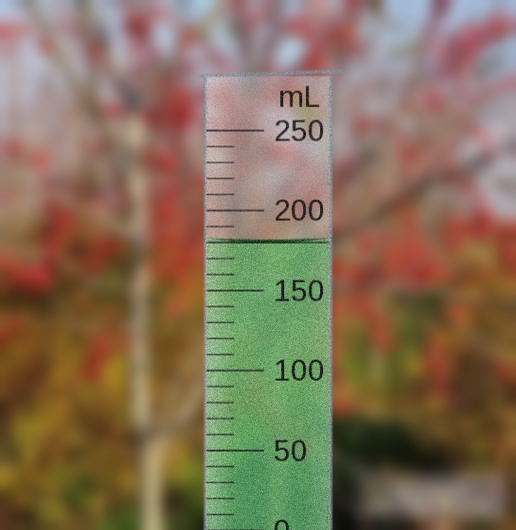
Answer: 180 mL
